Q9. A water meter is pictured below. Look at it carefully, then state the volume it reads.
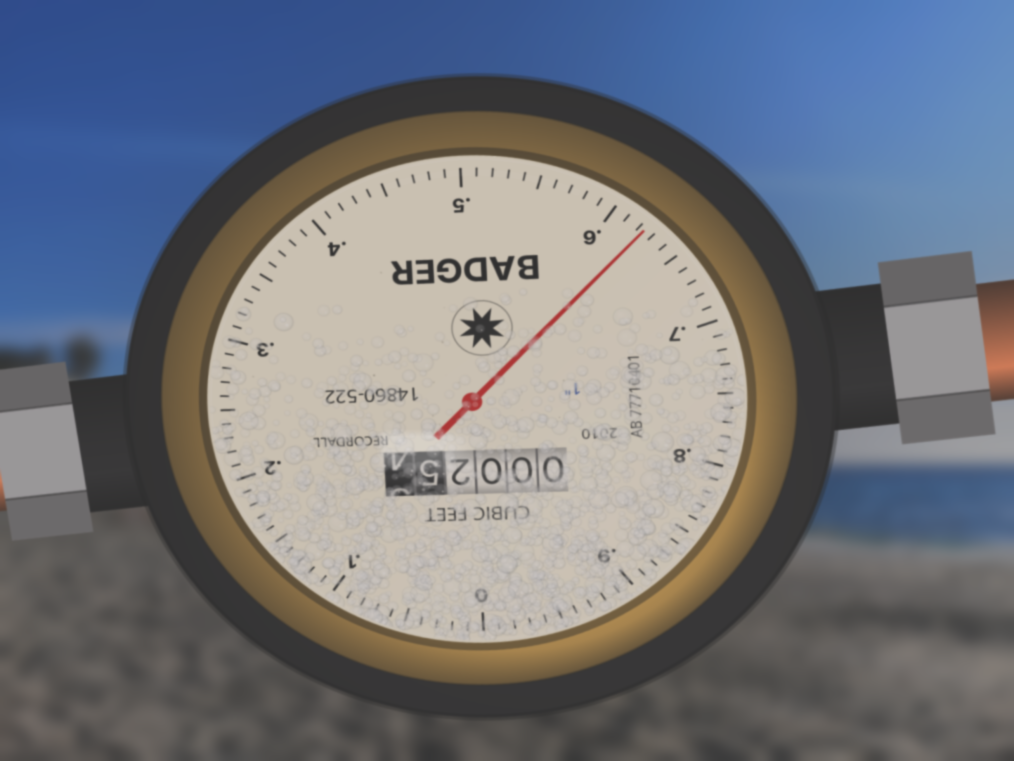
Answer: 253.62 ft³
